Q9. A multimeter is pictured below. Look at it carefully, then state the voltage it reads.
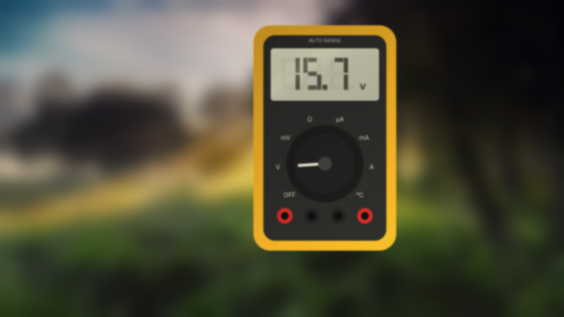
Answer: 15.7 V
